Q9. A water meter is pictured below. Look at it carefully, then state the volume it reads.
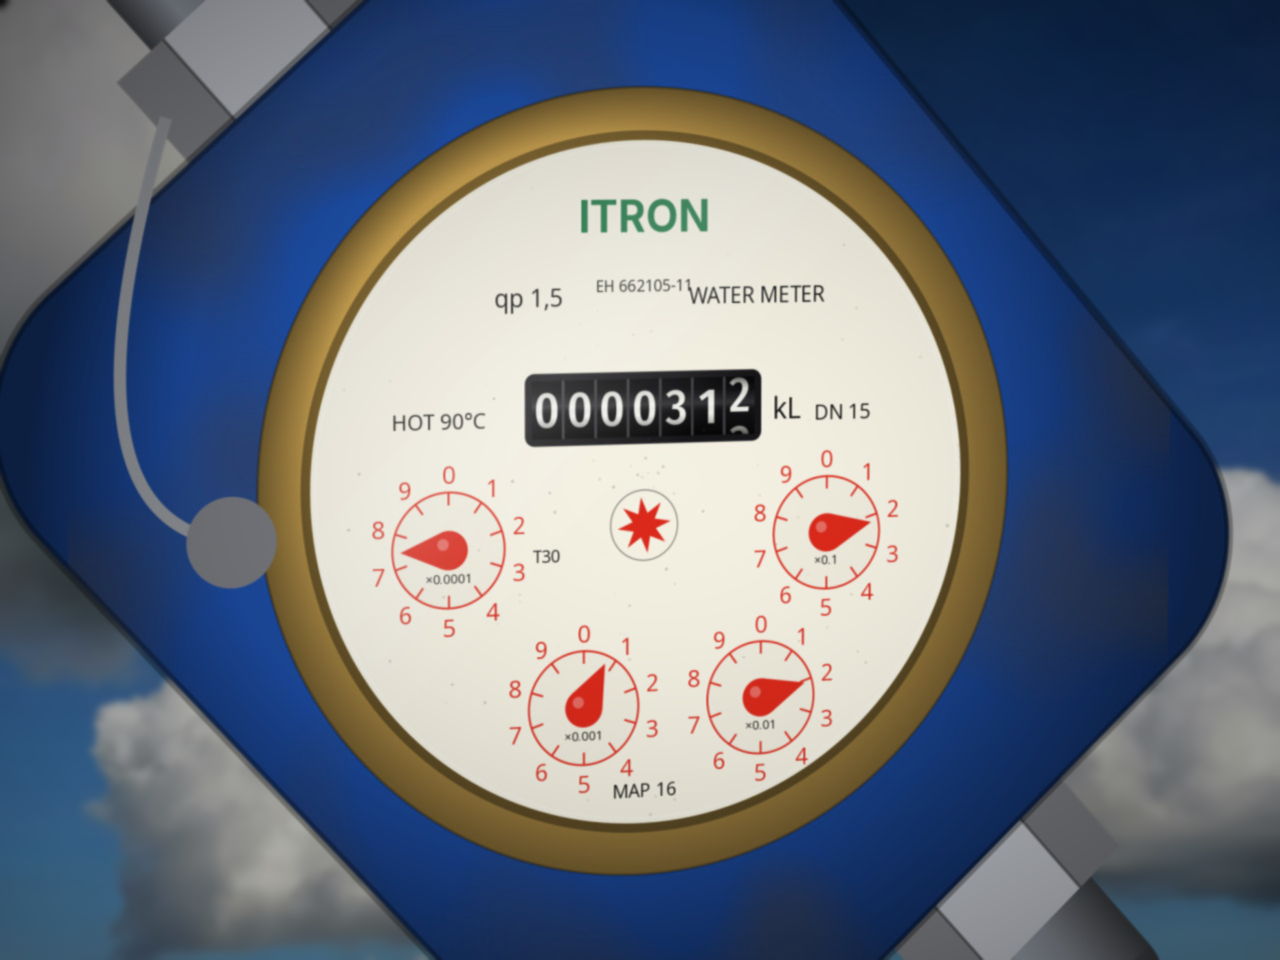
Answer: 312.2207 kL
